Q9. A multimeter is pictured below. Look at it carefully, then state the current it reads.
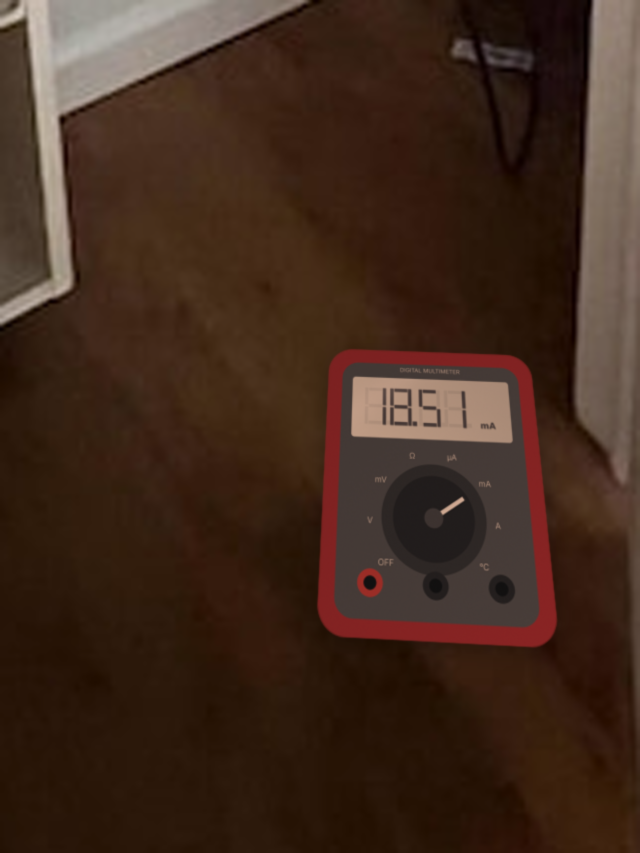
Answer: 18.51 mA
